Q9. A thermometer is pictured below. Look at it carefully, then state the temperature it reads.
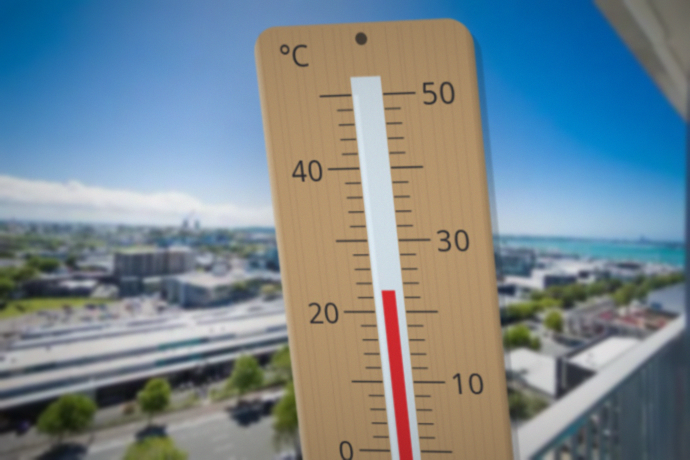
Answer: 23 °C
